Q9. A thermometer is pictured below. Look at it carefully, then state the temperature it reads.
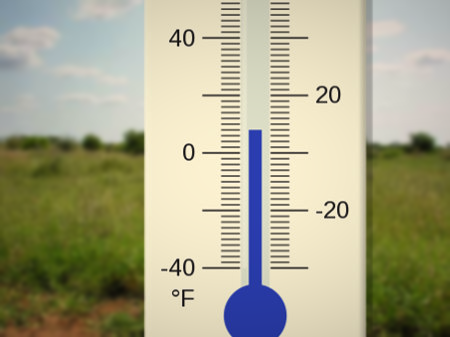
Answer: 8 °F
